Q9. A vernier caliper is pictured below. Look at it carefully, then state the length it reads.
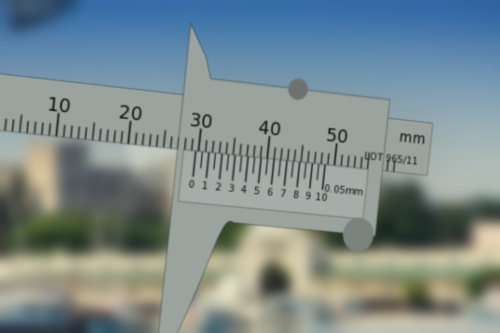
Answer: 29.6 mm
